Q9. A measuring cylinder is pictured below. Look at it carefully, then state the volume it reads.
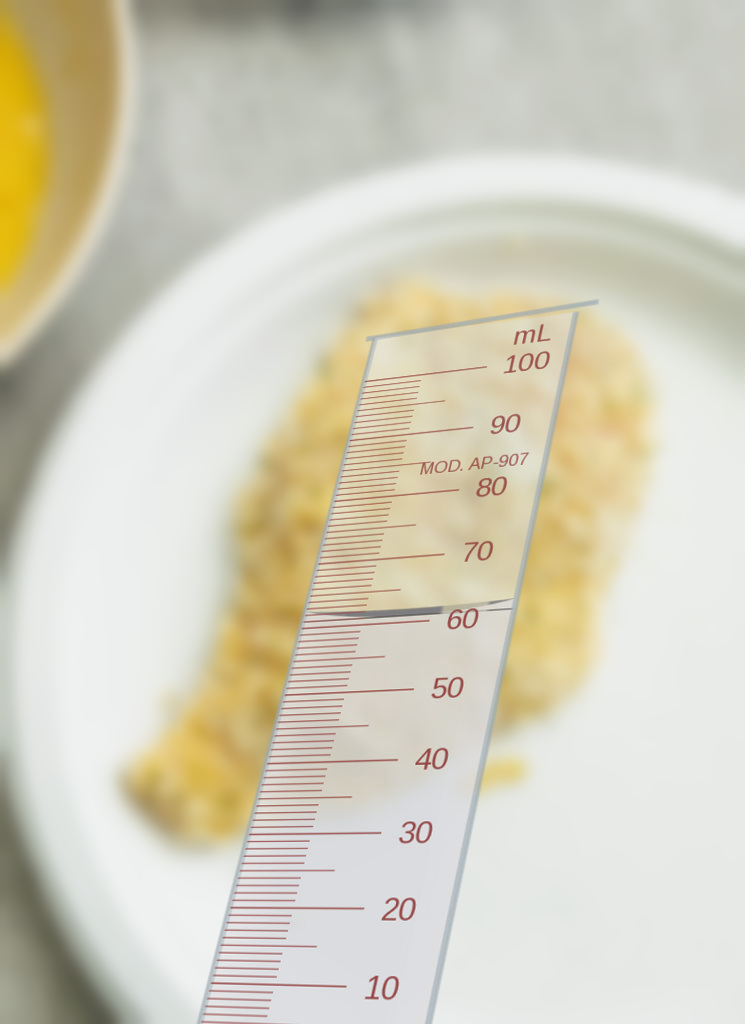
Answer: 61 mL
